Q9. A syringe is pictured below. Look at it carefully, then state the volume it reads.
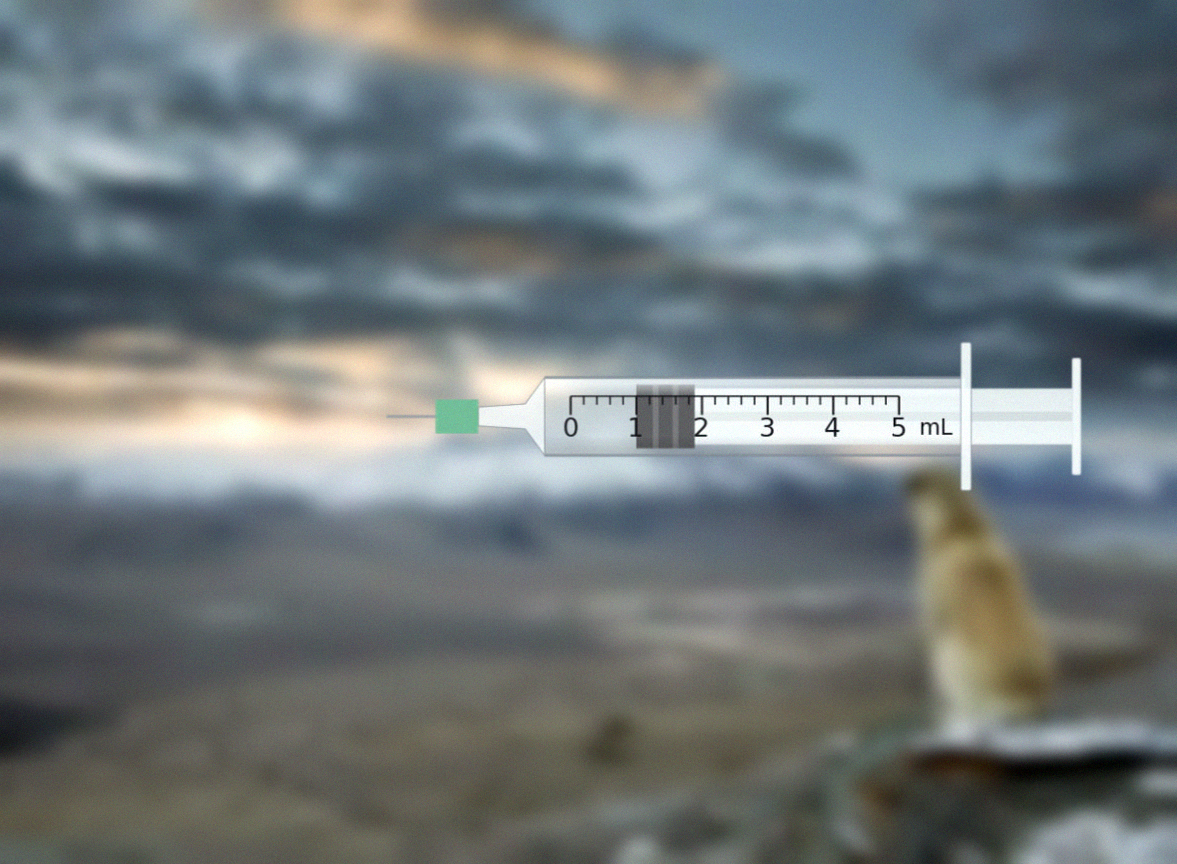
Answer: 1 mL
